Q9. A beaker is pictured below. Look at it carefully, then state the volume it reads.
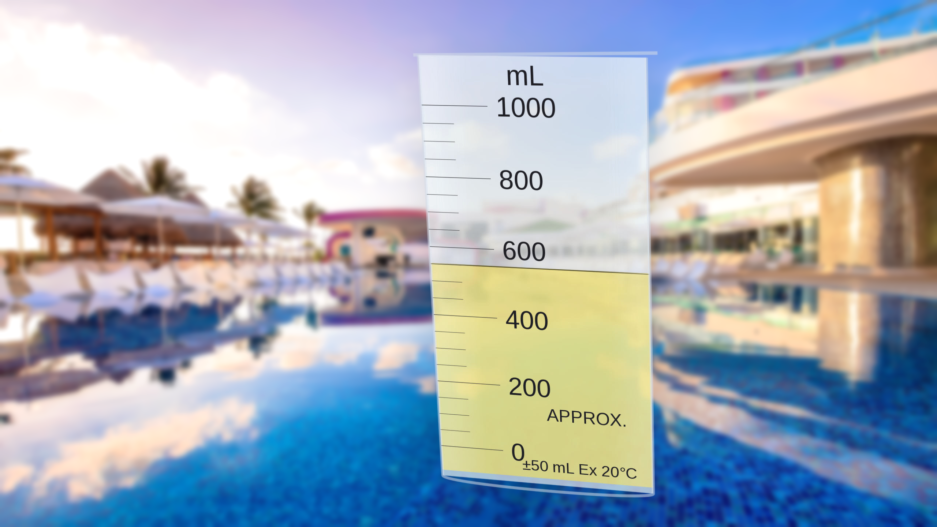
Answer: 550 mL
